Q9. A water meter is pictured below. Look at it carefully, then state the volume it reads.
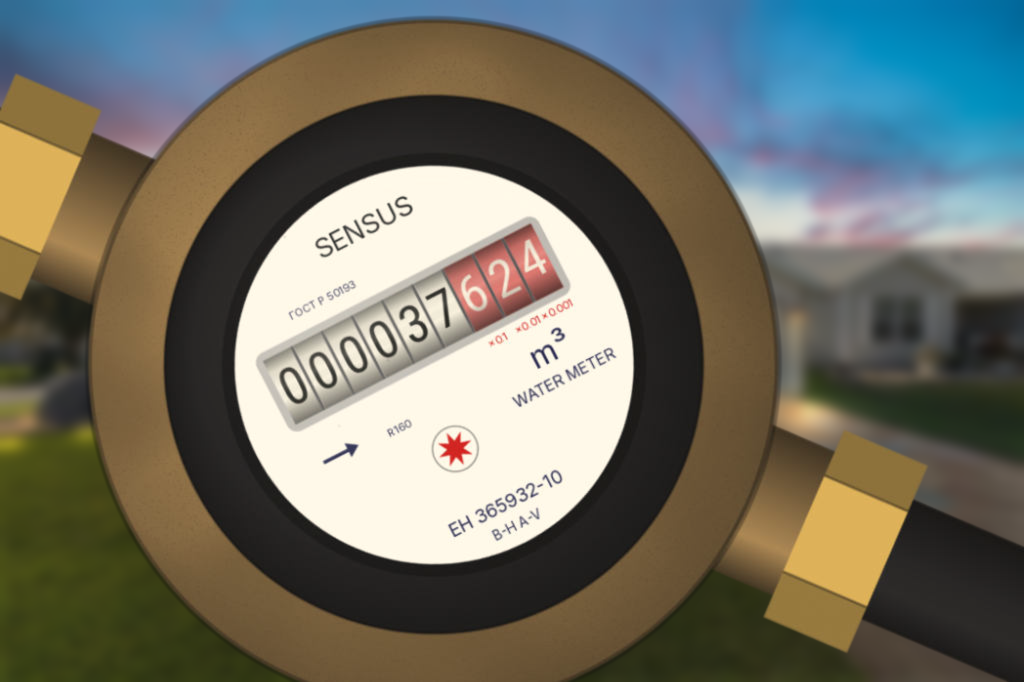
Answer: 37.624 m³
